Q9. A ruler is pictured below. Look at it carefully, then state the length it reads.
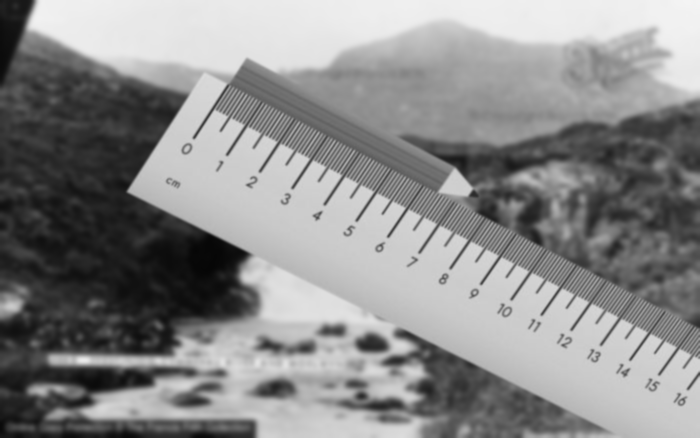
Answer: 7.5 cm
